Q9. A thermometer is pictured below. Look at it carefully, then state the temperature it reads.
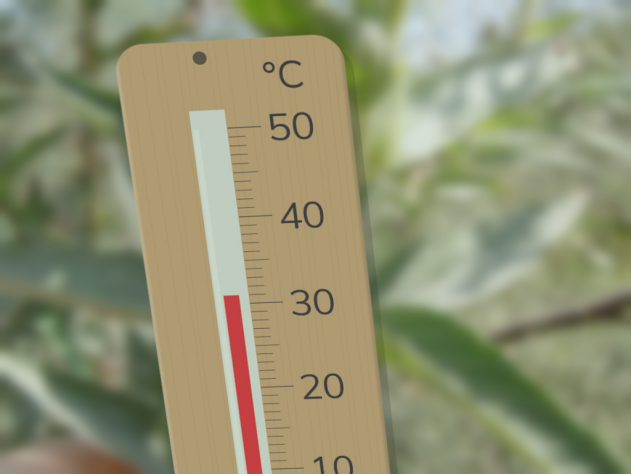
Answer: 31 °C
